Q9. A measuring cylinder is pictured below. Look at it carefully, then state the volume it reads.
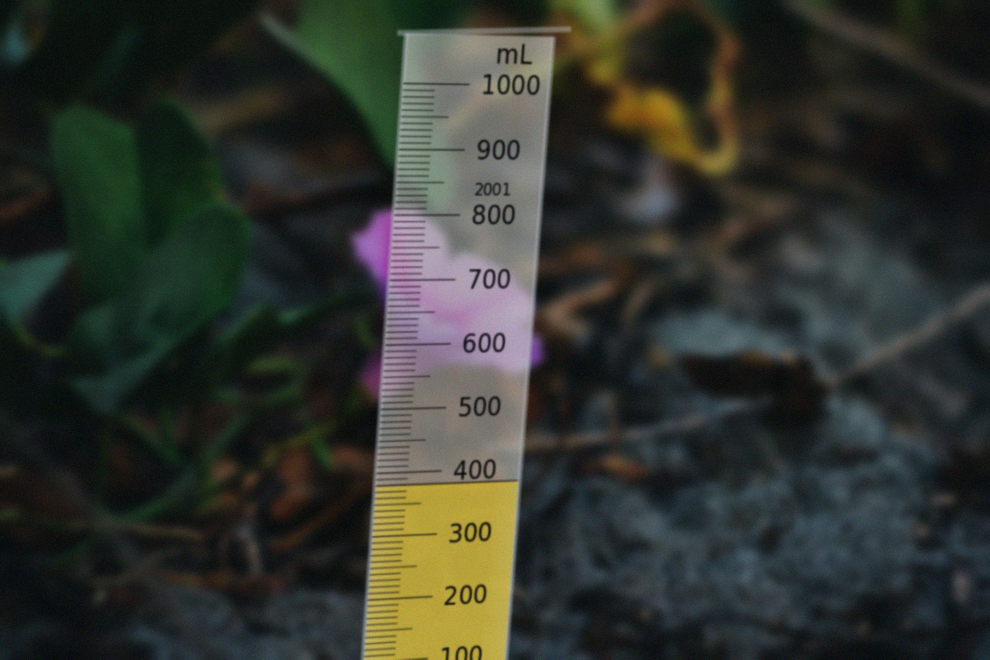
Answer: 380 mL
